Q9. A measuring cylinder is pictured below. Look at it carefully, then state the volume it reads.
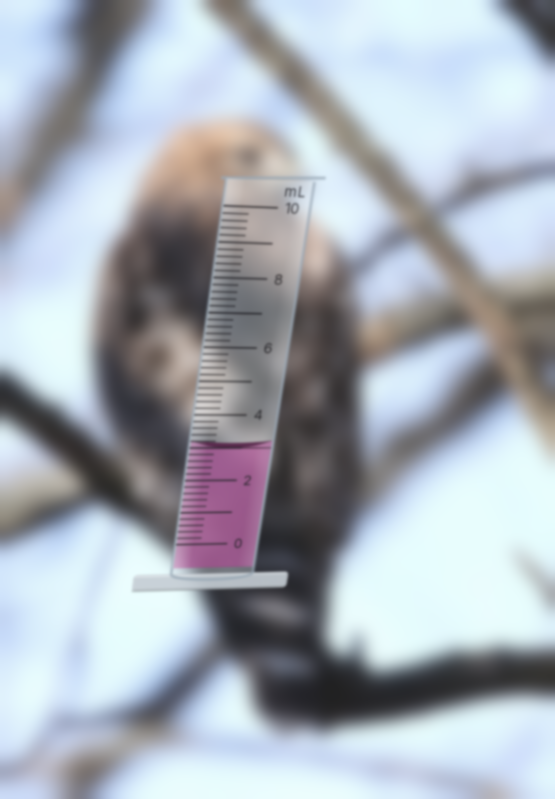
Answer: 3 mL
